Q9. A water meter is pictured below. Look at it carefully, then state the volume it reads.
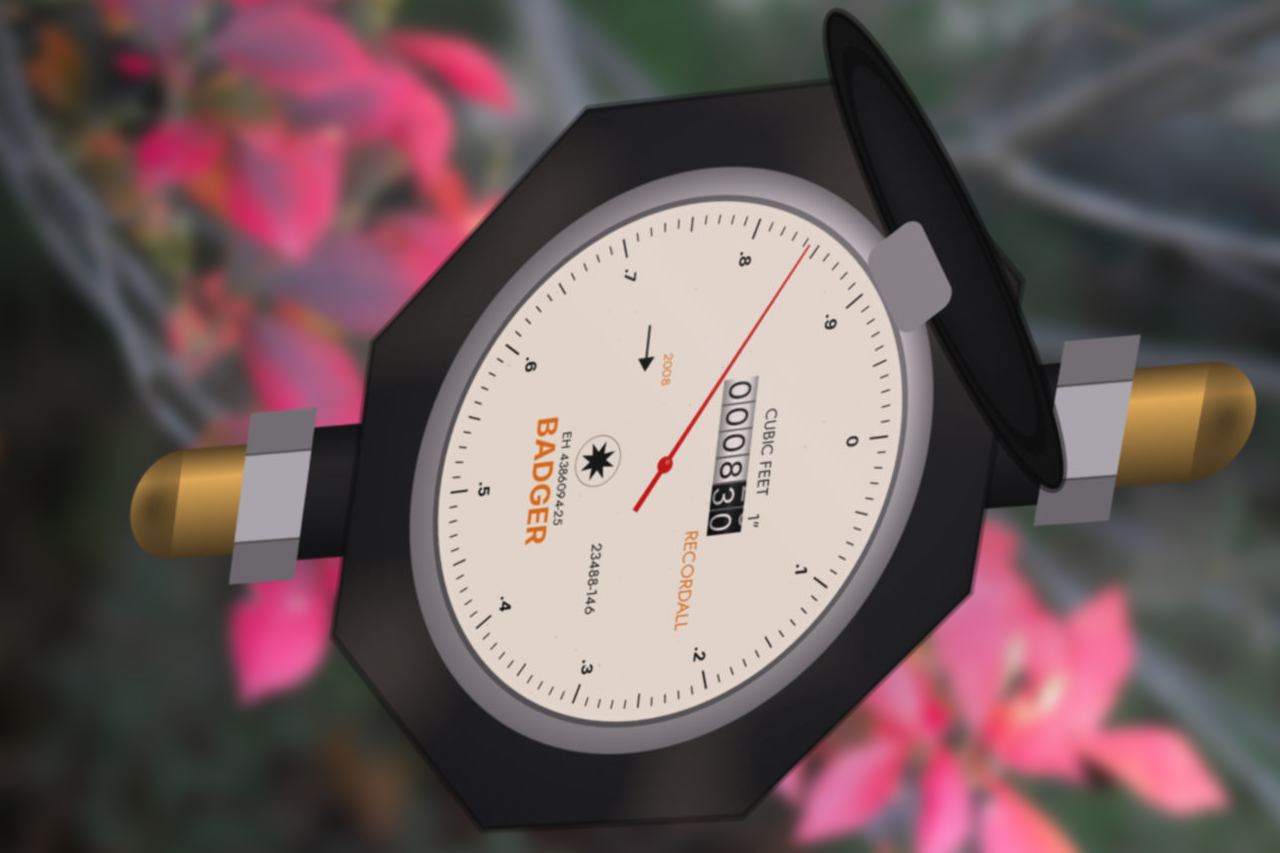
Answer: 829.84 ft³
